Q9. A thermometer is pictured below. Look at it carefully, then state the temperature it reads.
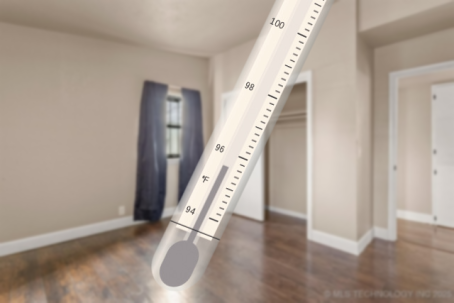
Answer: 95.6 °F
